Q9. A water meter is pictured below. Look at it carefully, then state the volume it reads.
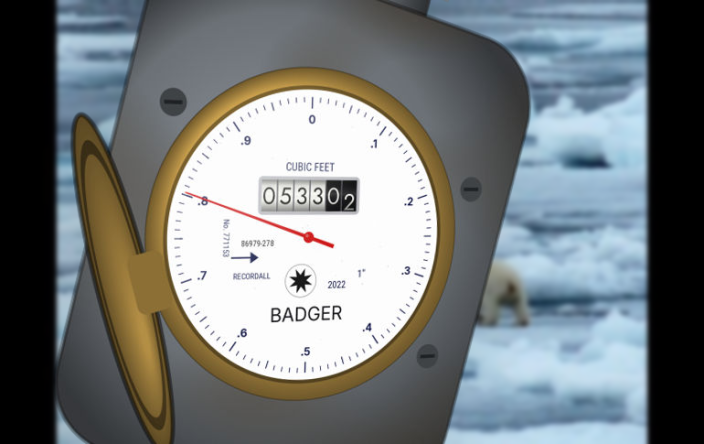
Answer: 53301.80 ft³
